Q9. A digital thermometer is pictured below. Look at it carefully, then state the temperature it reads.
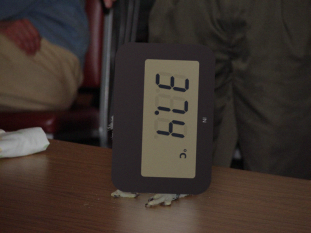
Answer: 37.4 °C
